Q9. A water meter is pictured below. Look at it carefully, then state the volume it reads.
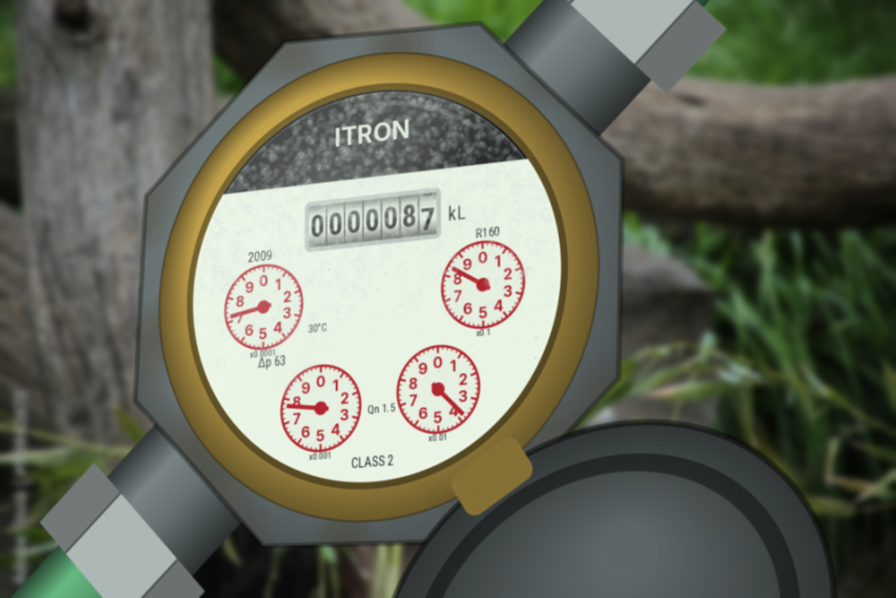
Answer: 86.8377 kL
